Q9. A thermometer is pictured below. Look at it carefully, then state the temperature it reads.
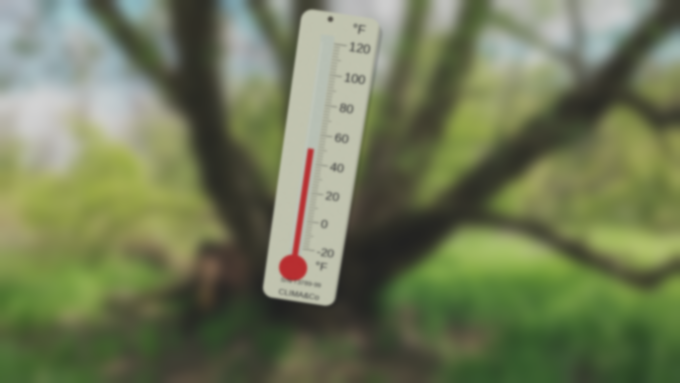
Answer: 50 °F
